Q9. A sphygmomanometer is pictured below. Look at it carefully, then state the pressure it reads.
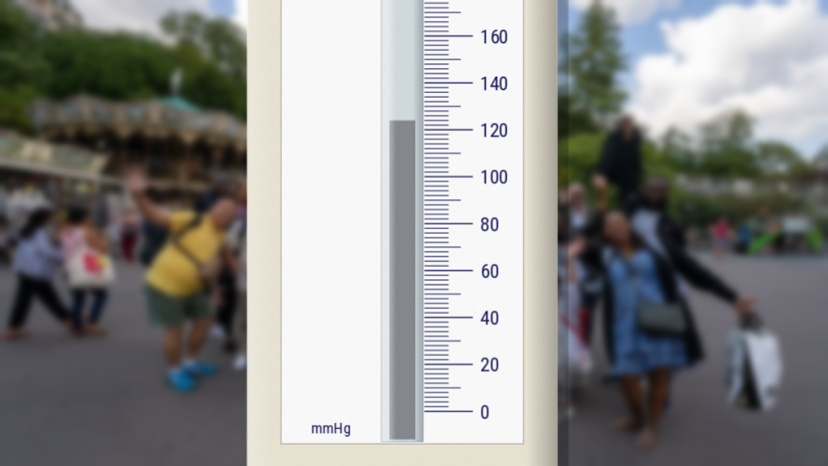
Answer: 124 mmHg
